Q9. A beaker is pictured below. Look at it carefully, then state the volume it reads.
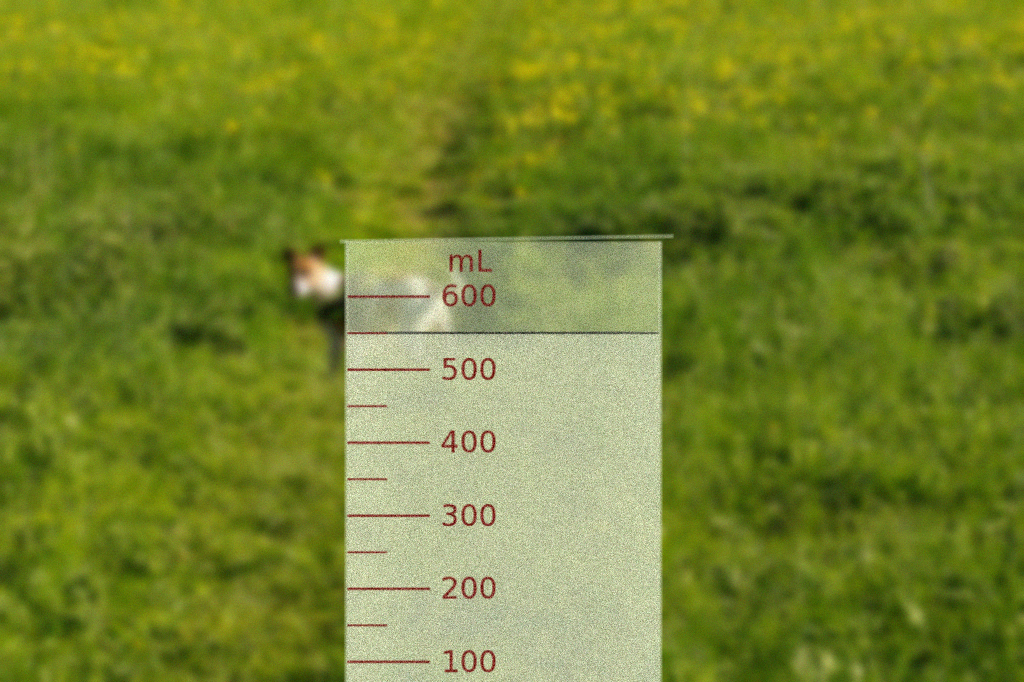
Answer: 550 mL
